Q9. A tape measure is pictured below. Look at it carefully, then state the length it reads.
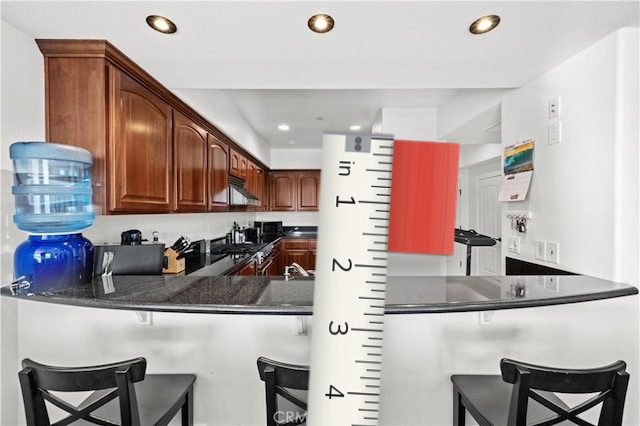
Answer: 1.75 in
